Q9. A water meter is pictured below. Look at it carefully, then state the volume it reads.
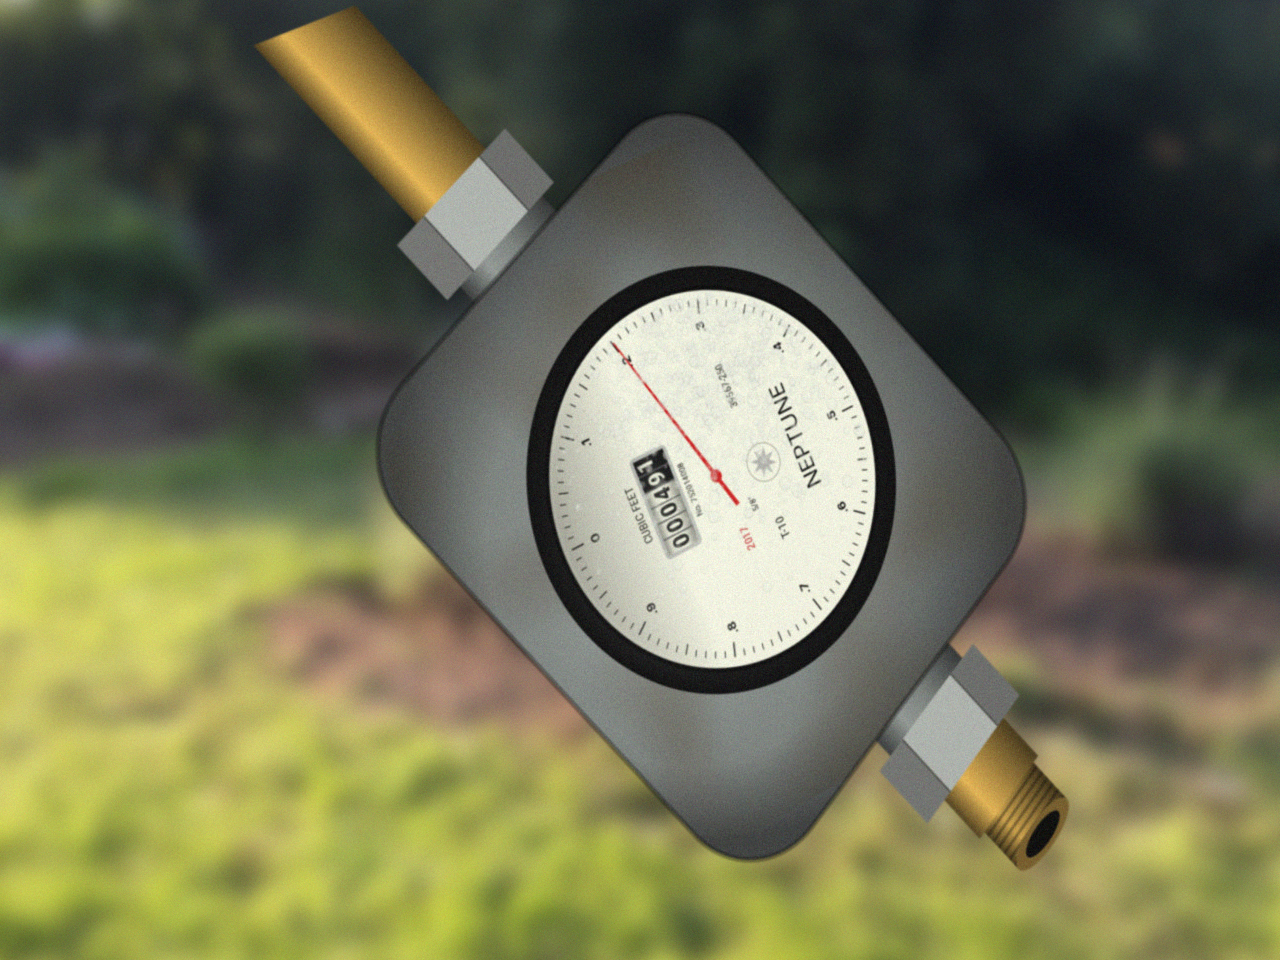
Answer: 491.20 ft³
